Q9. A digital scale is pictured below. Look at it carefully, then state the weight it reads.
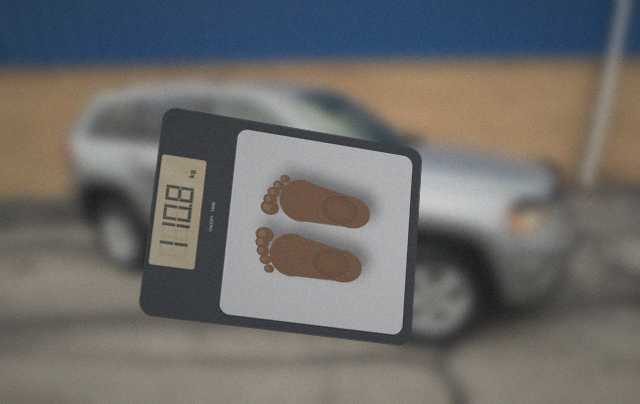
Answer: 110.8 kg
